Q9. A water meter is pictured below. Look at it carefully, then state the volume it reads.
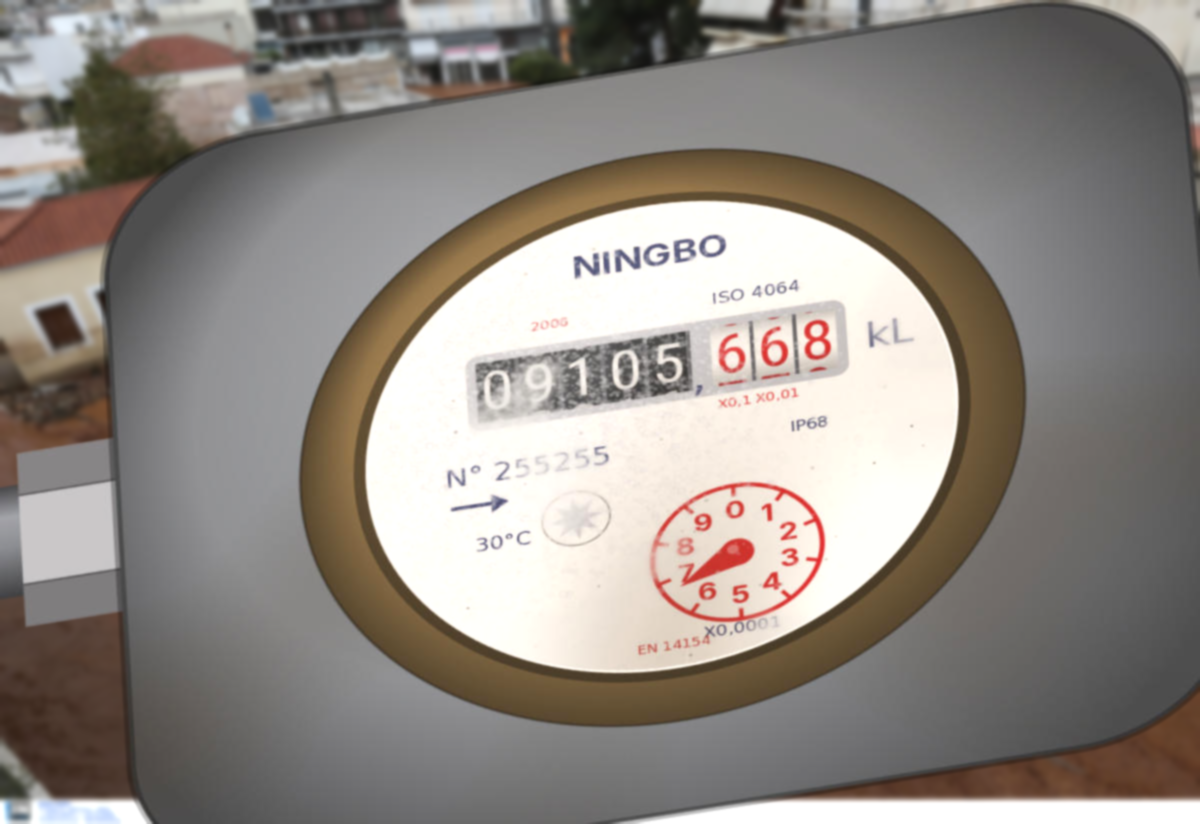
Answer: 9105.6686 kL
